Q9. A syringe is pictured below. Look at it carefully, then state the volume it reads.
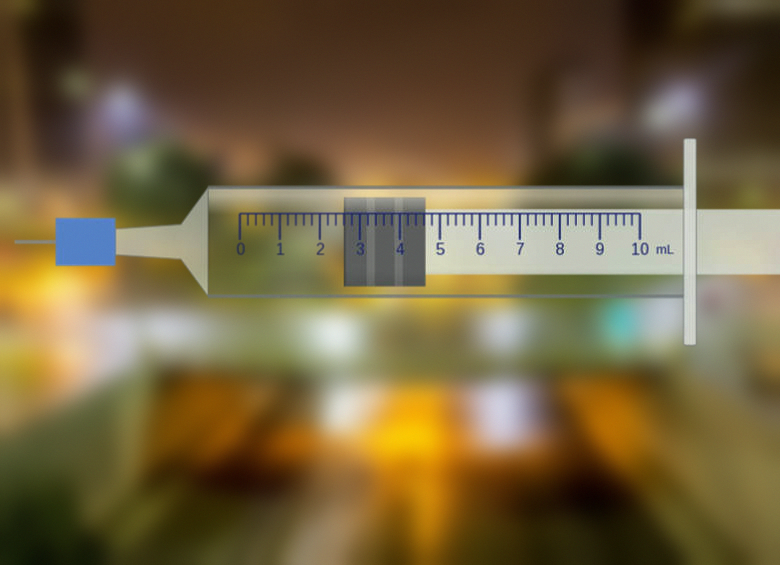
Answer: 2.6 mL
